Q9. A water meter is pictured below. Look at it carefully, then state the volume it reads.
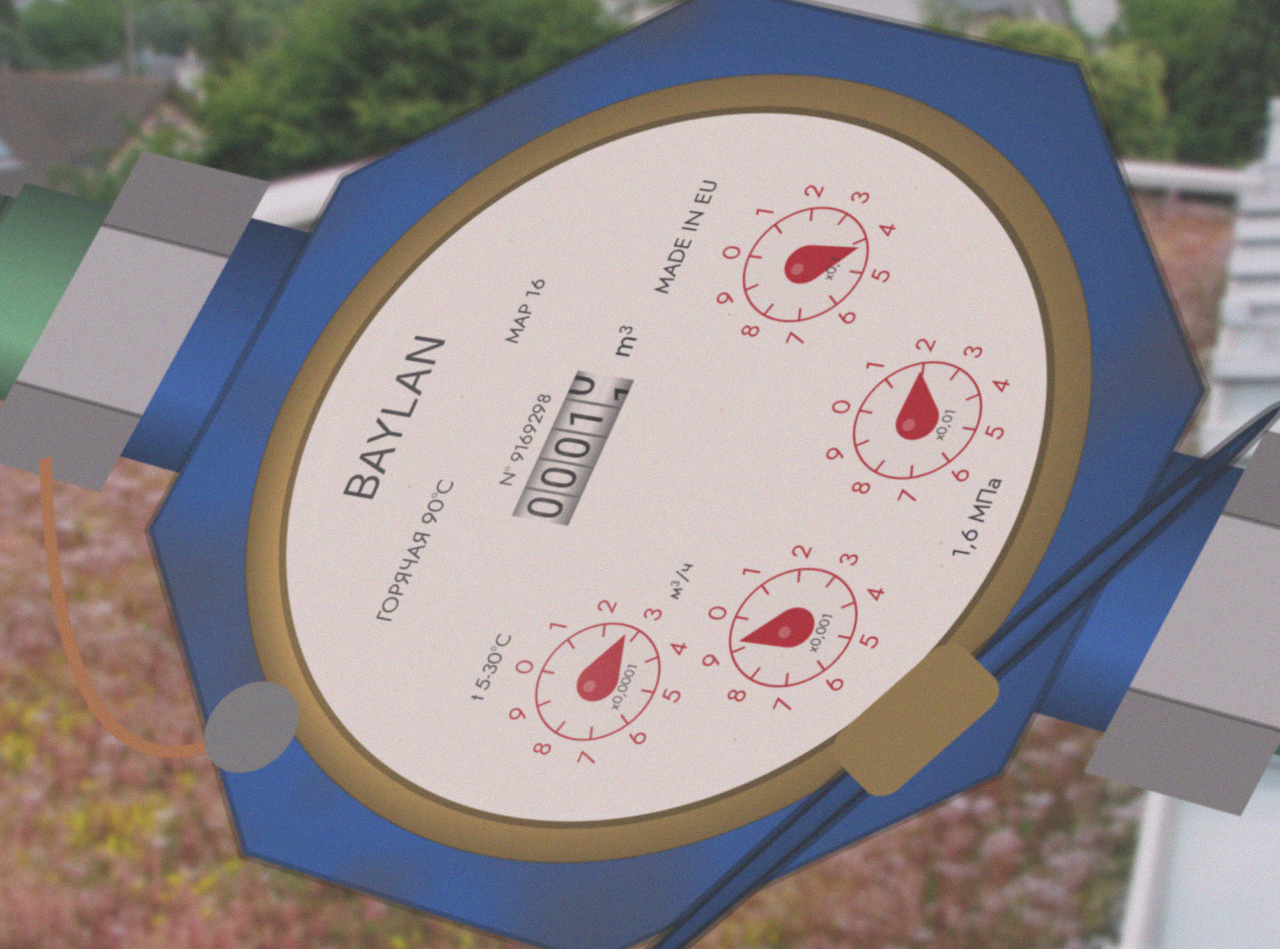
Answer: 10.4192 m³
